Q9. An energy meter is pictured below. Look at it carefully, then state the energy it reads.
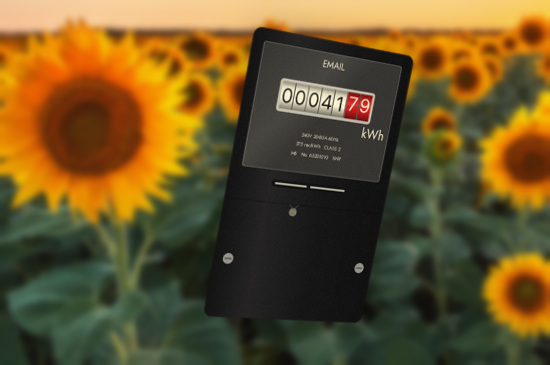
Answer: 41.79 kWh
